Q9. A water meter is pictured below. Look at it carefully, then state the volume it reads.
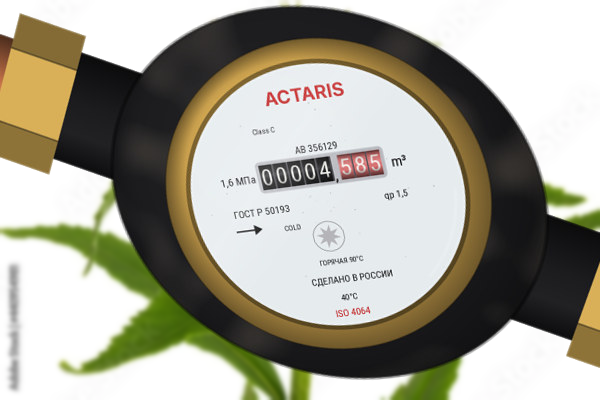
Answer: 4.585 m³
